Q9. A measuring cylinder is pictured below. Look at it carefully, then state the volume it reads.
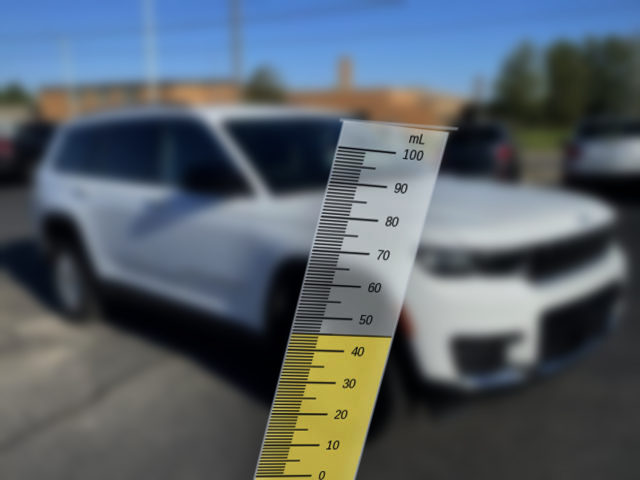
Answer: 45 mL
